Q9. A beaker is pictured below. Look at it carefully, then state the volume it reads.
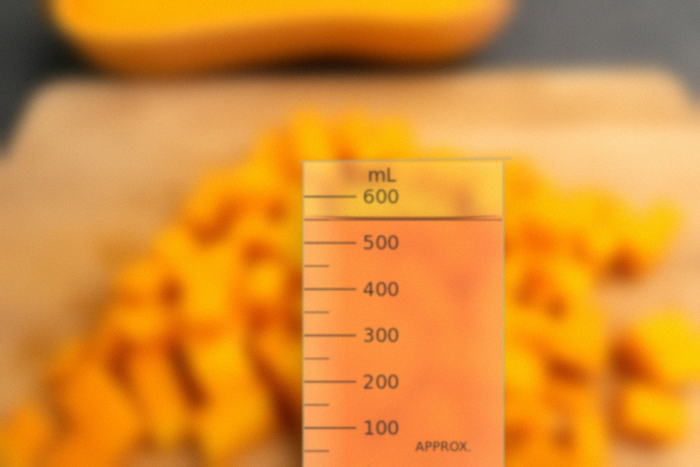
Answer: 550 mL
